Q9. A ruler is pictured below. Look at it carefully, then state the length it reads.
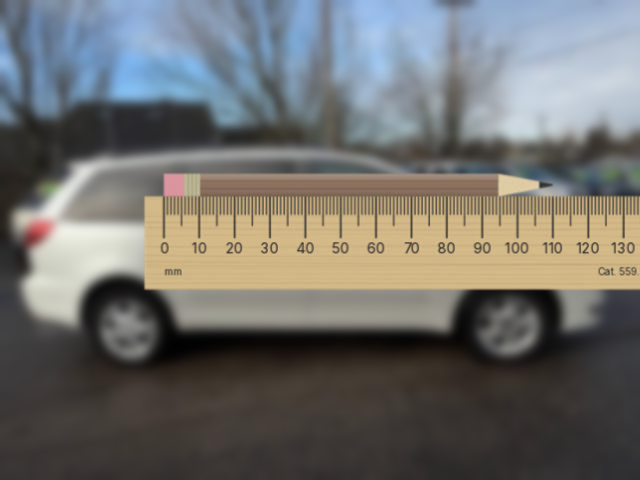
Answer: 110 mm
